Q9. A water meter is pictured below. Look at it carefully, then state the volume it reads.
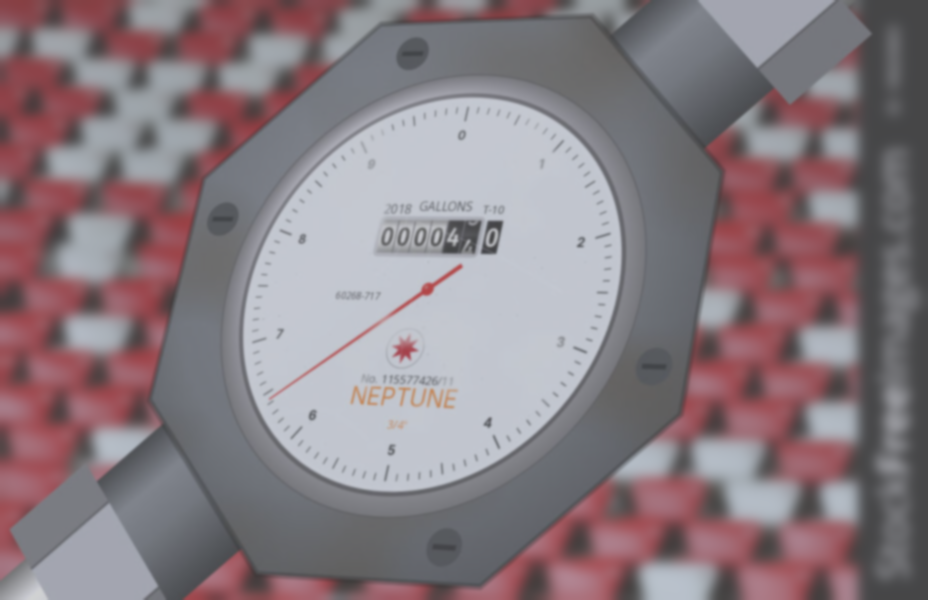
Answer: 436.4 gal
